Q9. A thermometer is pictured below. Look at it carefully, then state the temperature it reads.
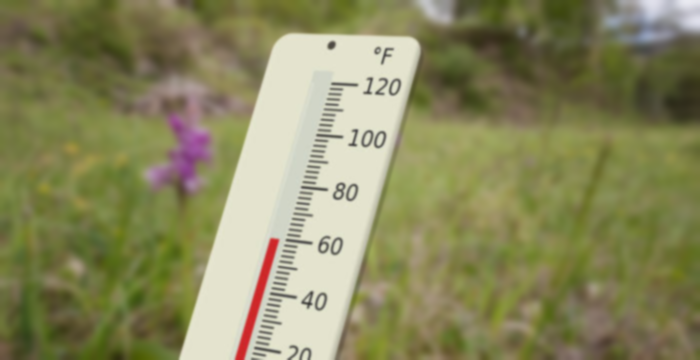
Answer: 60 °F
